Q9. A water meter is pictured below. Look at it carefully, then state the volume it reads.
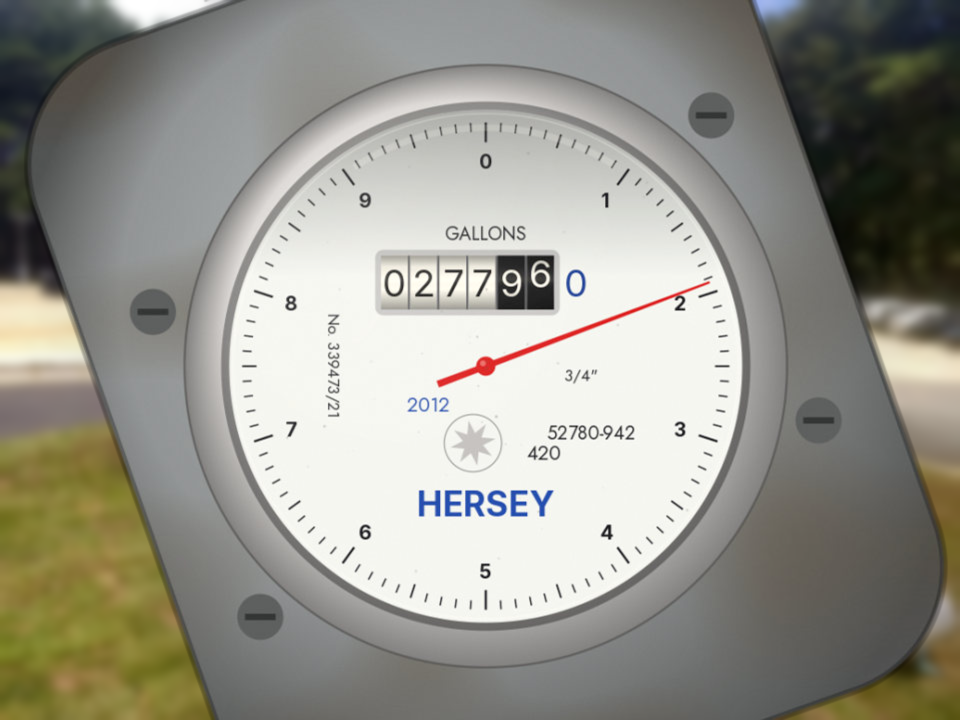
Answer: 277961.9 gal
